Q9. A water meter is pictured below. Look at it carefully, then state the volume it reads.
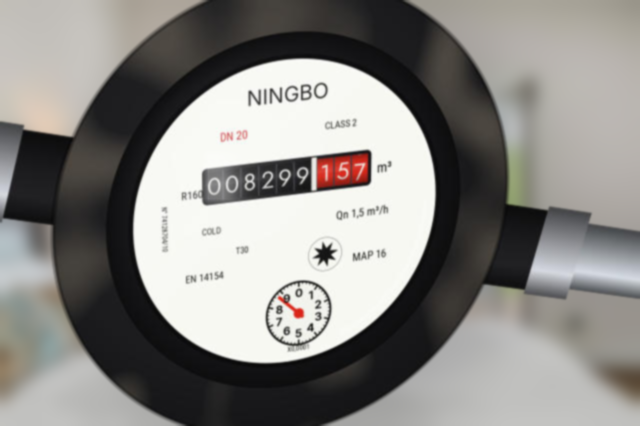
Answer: 8299.1568 m³
